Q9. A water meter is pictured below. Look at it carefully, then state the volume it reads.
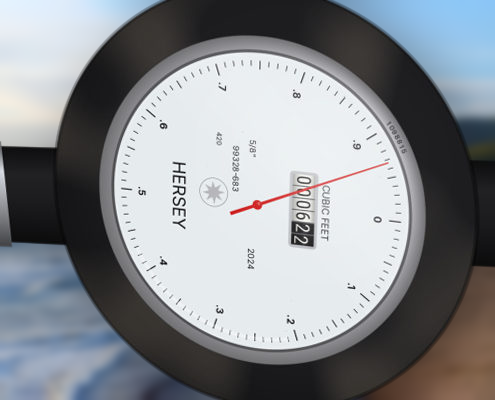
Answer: 621.93 ft³
